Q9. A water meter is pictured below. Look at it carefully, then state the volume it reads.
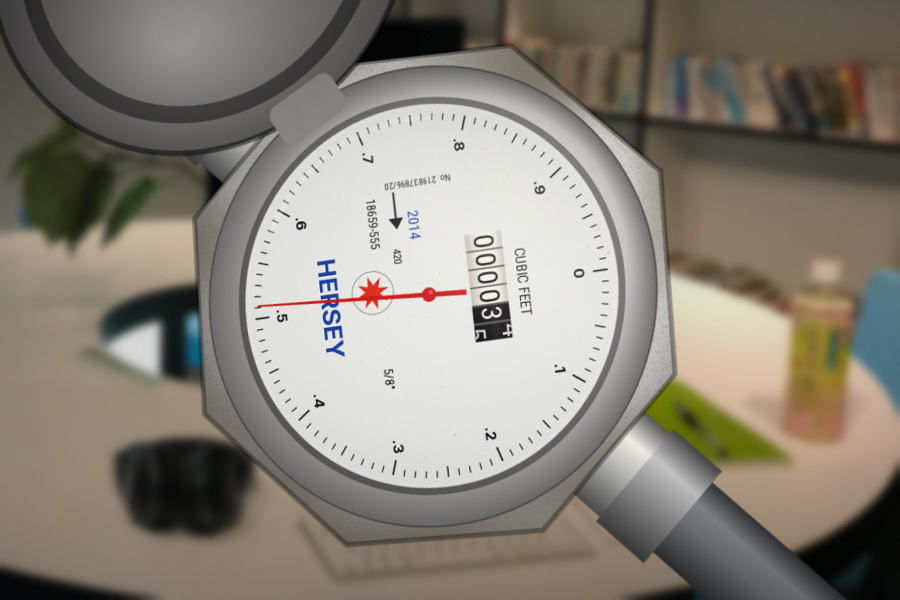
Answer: 34.51 ft³
